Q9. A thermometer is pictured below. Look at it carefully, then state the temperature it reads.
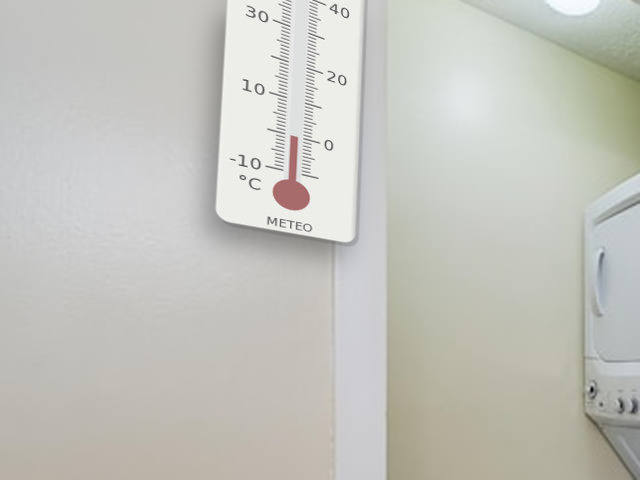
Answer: 0 °C
